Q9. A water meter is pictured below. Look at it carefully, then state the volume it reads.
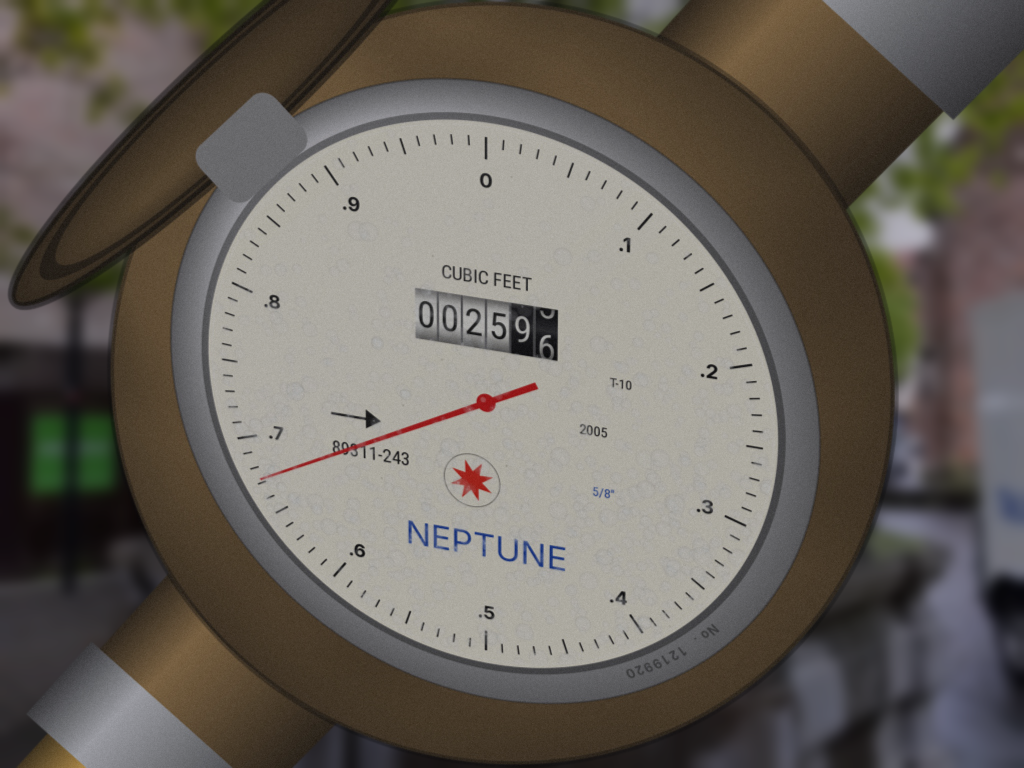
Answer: 2595.67 ft³
